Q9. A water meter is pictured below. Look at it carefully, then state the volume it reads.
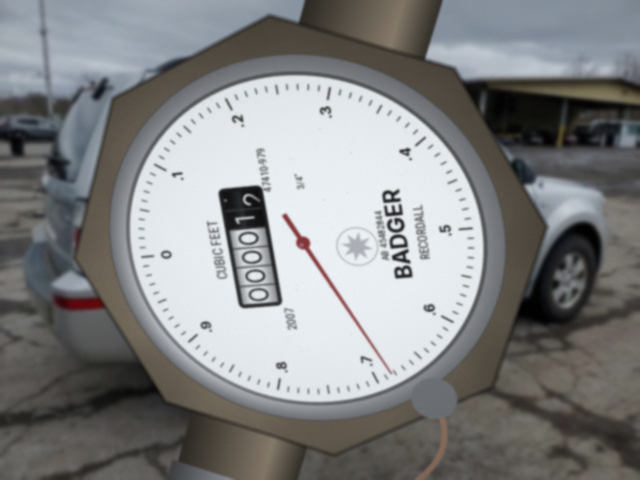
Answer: 11.68 ft³
